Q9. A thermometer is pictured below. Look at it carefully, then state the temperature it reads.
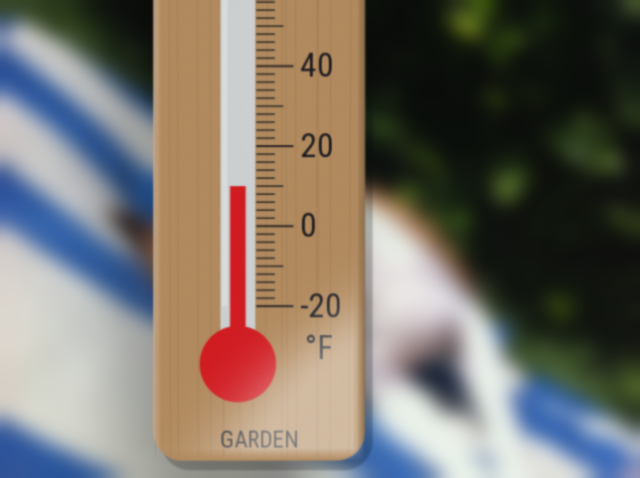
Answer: 10 °F
